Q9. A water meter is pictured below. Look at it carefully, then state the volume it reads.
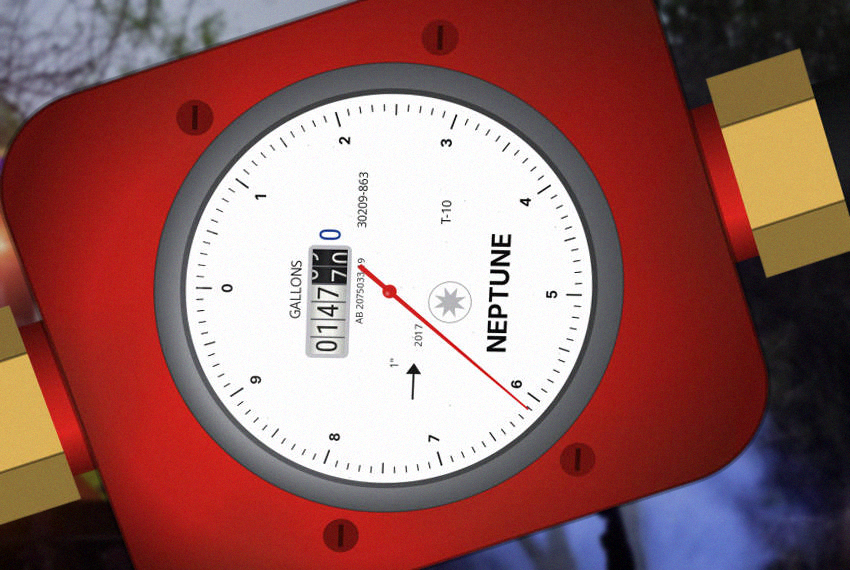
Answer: 147696.1 gal
